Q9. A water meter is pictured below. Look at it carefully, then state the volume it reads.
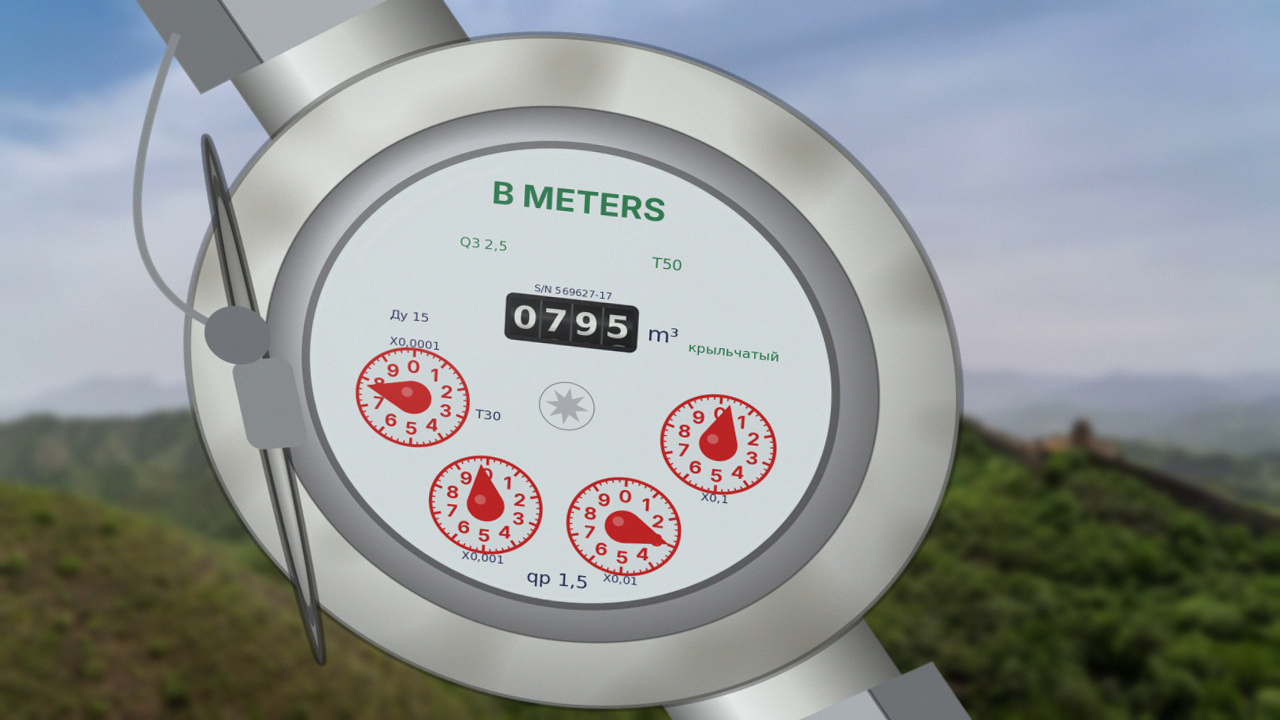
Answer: 795.0297 m³
